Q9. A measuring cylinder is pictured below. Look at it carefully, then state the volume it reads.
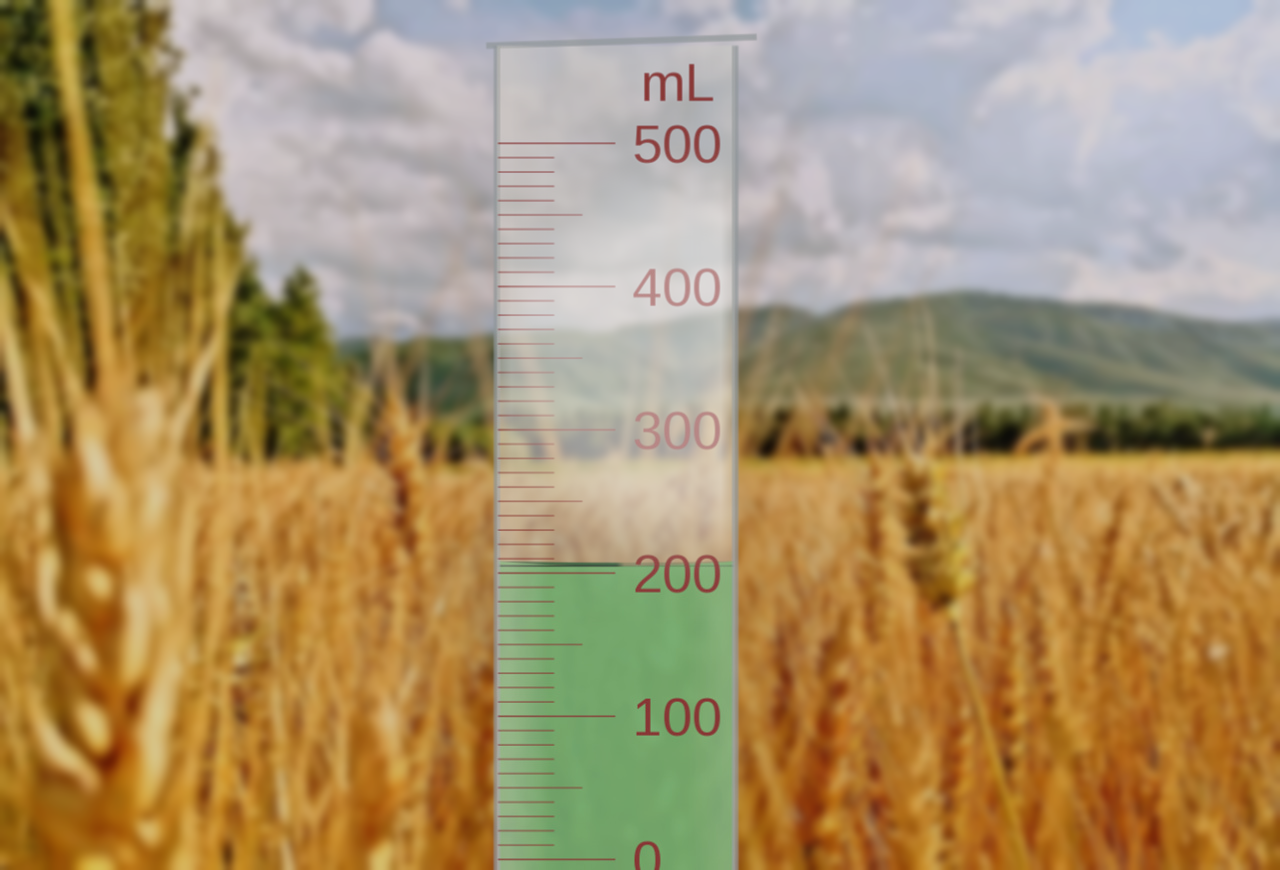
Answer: 205 mL
